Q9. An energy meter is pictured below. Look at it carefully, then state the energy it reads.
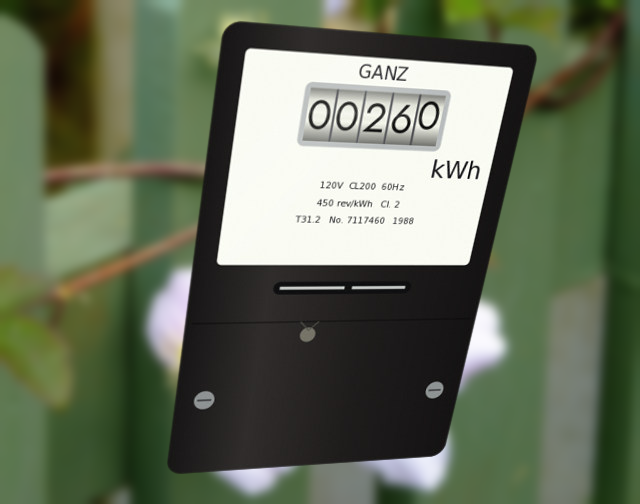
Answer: 260 kWh
